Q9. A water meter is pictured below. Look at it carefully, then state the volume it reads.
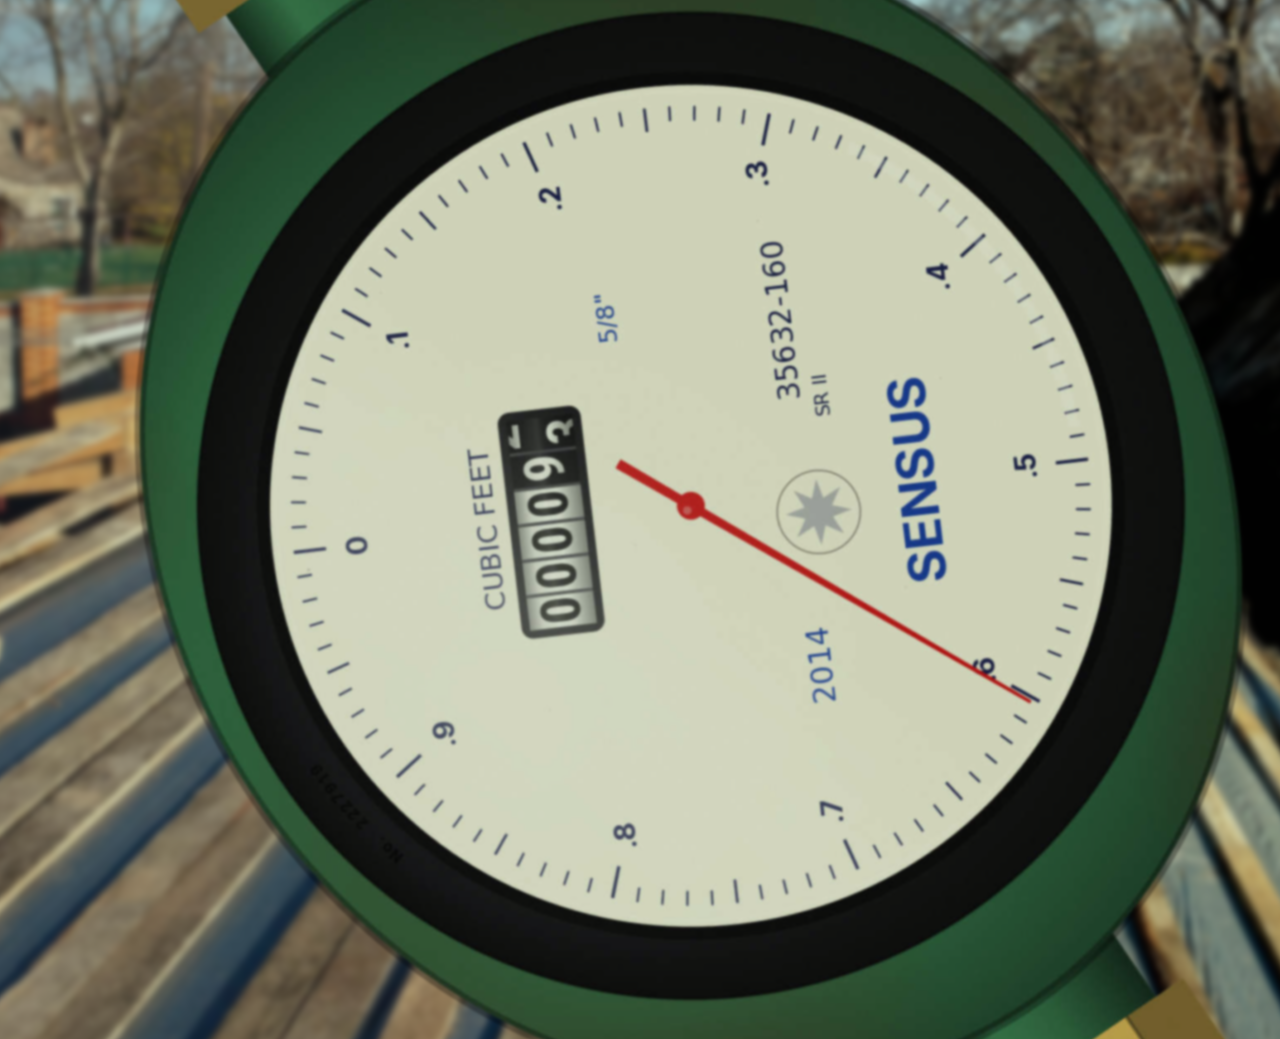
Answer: 92.60 ft³
